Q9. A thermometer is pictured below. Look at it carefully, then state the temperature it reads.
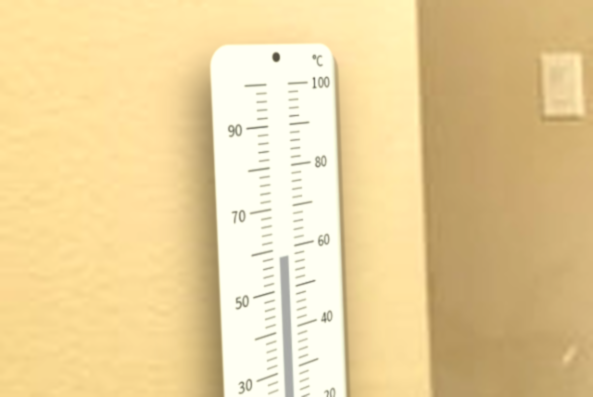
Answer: 58 °C
